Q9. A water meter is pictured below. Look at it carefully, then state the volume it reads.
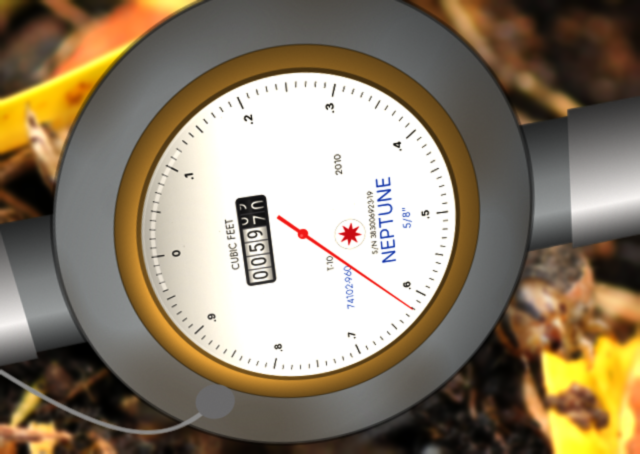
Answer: 5969.62 ft³
